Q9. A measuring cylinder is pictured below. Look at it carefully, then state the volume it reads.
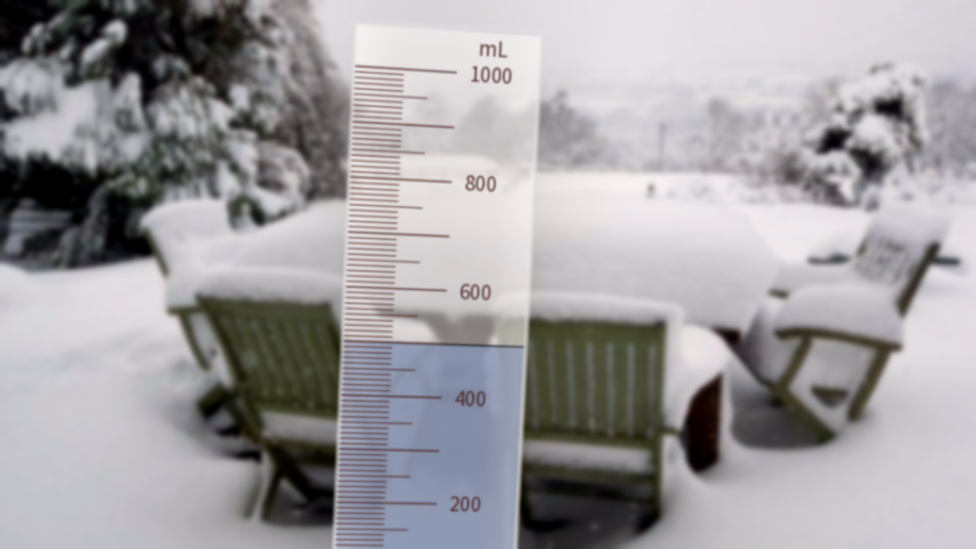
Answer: 500 mL
